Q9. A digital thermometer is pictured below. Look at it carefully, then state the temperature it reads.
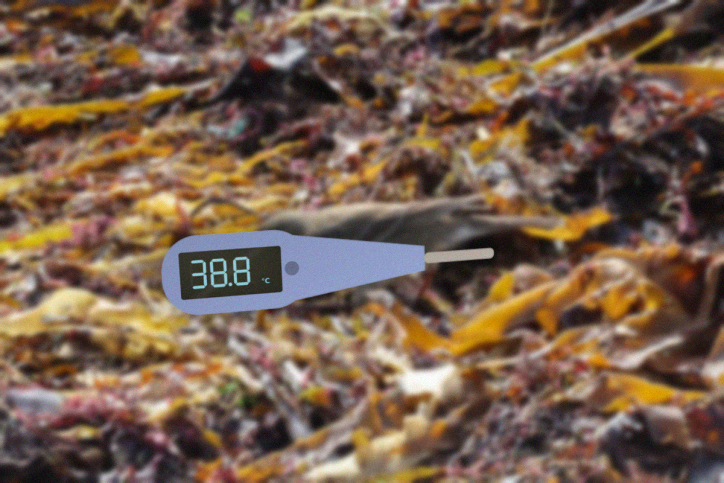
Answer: 38.8 °C
